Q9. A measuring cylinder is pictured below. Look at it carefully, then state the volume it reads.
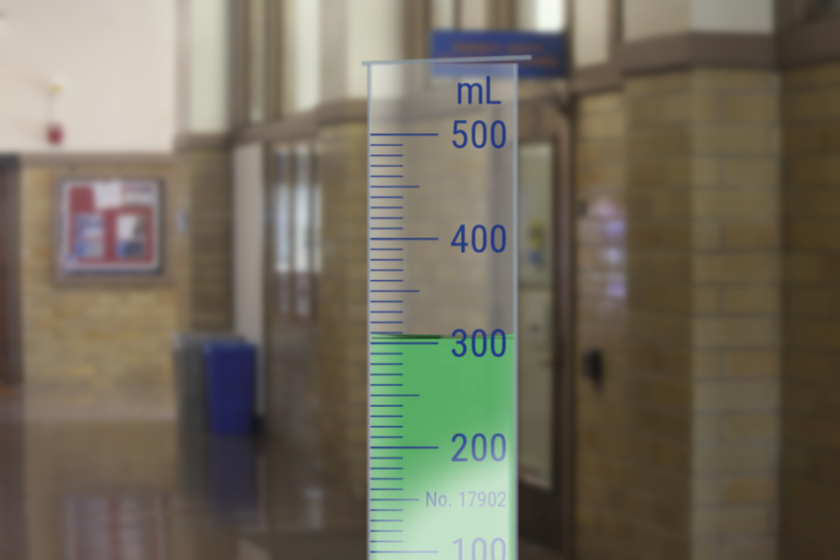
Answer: 305 mL
